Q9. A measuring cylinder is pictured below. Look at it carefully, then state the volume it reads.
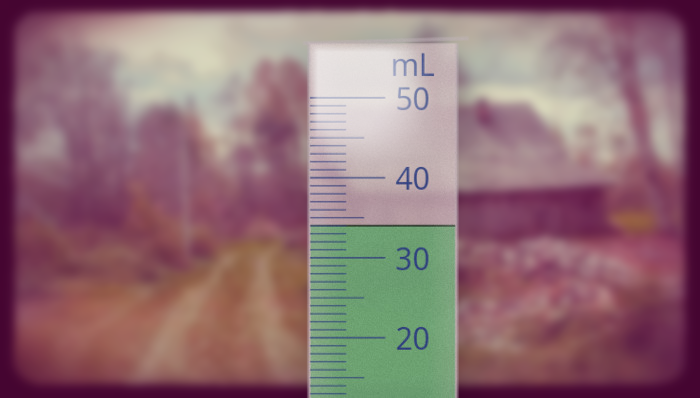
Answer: 34 mL
